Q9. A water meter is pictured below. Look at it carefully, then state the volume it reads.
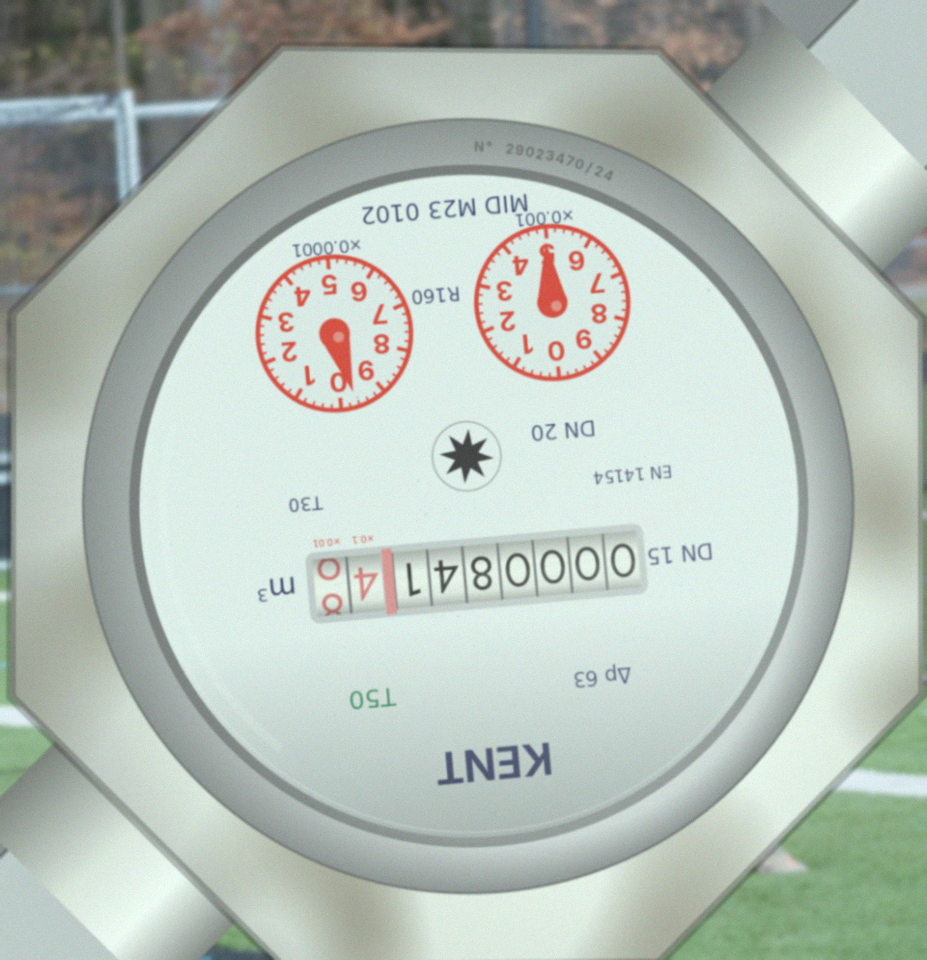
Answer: 841.4849 m³
